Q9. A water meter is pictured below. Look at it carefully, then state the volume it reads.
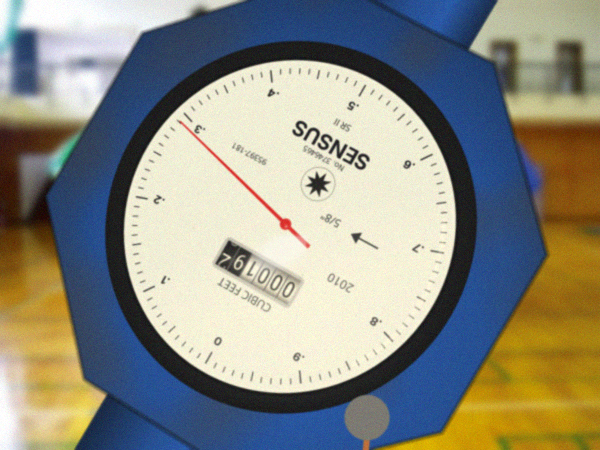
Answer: 192.29 ft³
